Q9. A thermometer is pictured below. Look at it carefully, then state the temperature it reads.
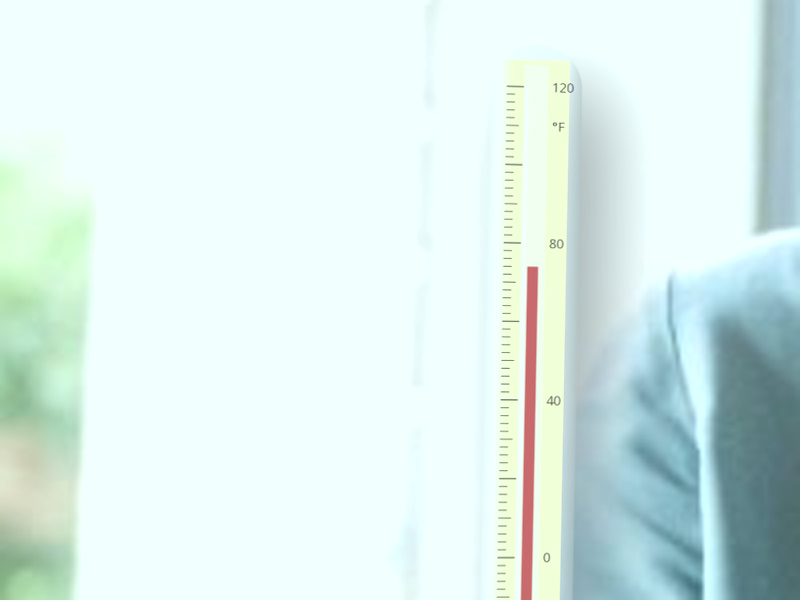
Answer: 74 °F
